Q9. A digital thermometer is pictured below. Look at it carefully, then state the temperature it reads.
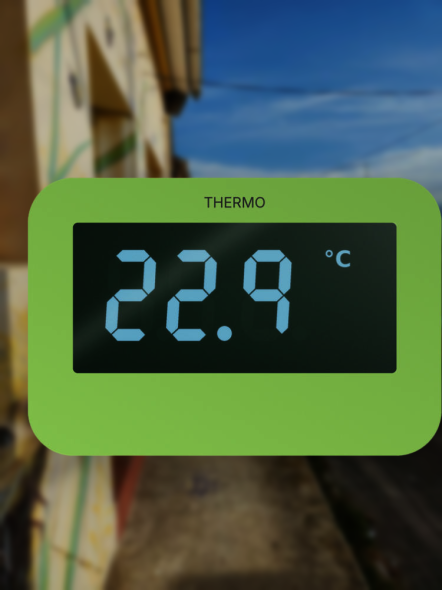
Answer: 22.9 °C
